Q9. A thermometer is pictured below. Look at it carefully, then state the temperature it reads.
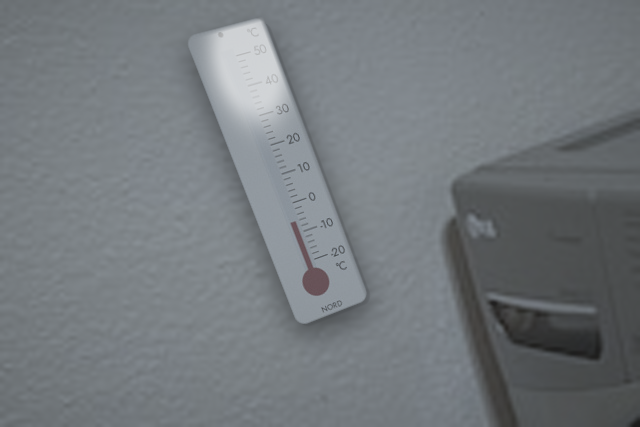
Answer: -6 °C
